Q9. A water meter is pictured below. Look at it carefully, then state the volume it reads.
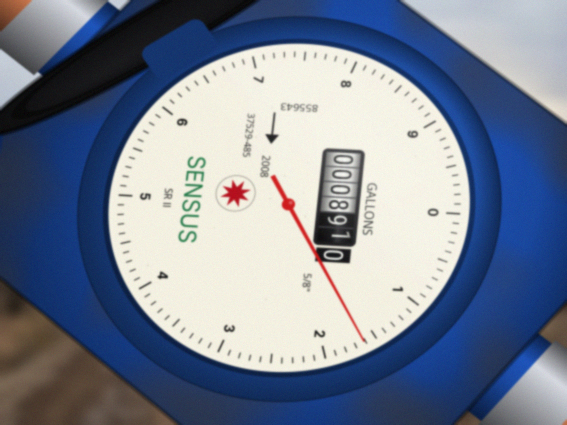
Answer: 8911.6 gal
